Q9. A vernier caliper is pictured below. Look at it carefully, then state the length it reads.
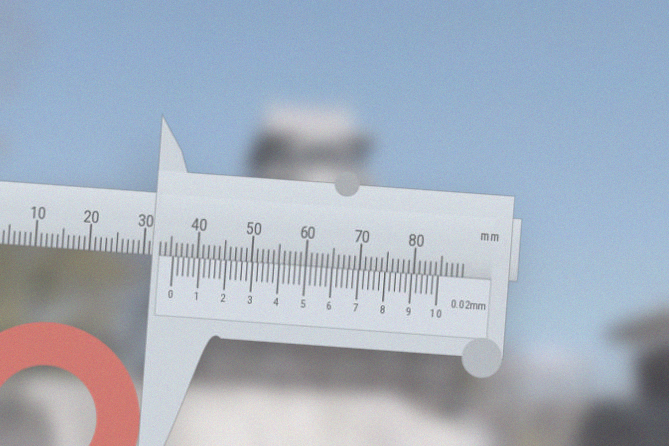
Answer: 35.5 mm
